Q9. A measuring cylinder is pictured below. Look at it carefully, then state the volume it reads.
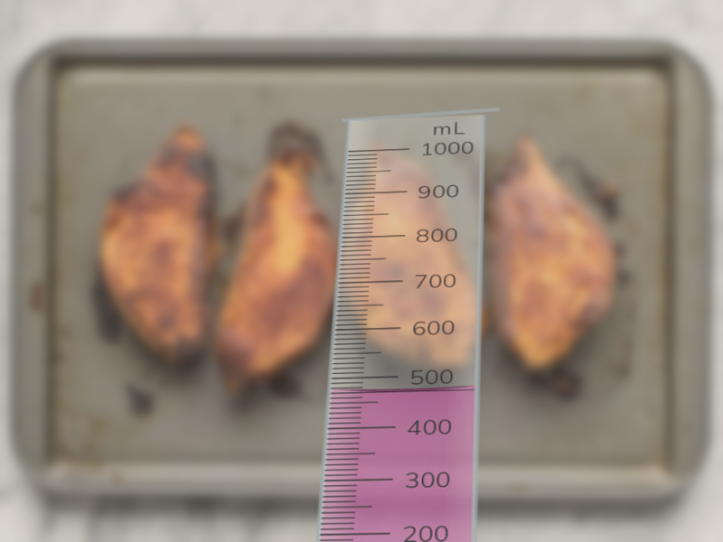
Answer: 470 mL
